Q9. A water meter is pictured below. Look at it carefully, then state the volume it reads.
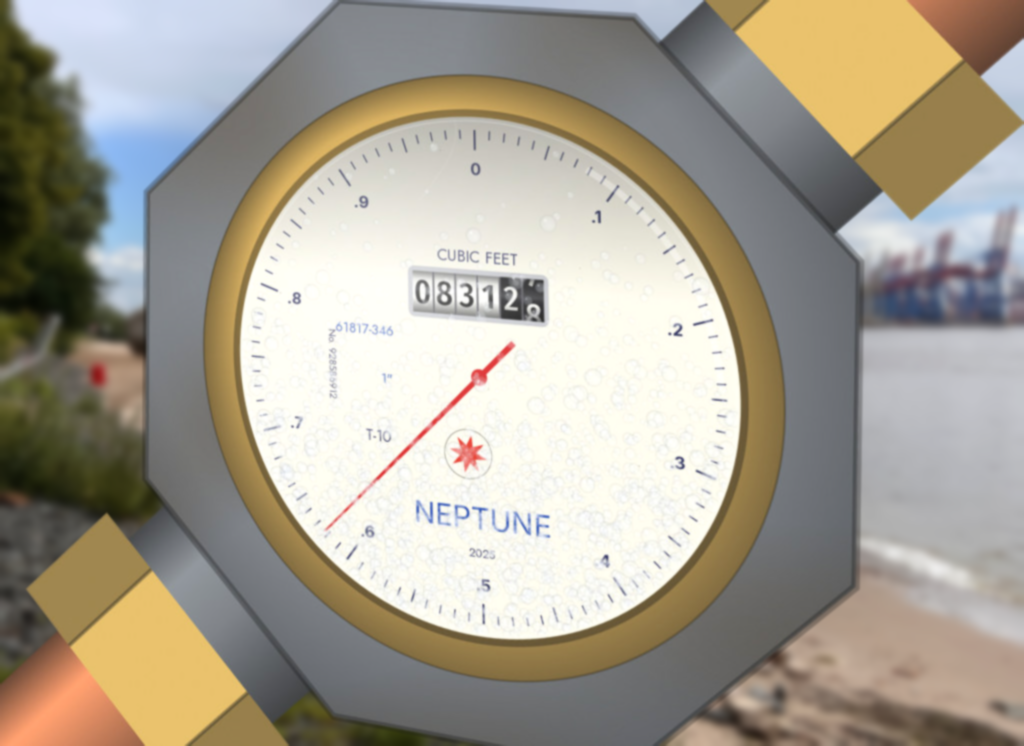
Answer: 83127.62 ft³
